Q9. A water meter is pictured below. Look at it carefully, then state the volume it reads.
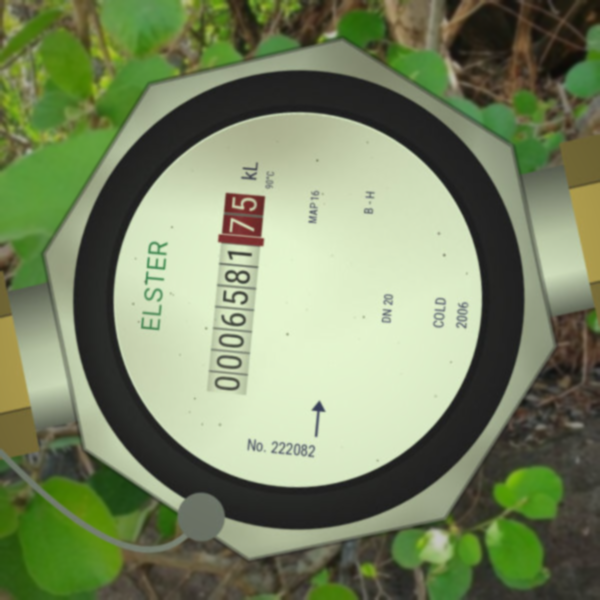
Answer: 6581.75 kL
